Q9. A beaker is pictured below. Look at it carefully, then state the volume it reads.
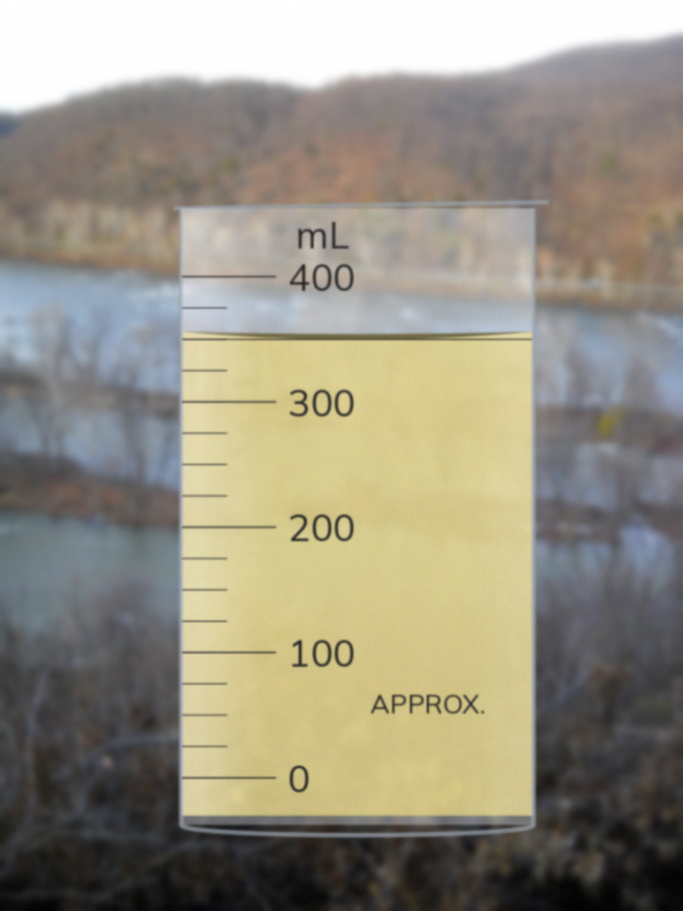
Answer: 350 mL
